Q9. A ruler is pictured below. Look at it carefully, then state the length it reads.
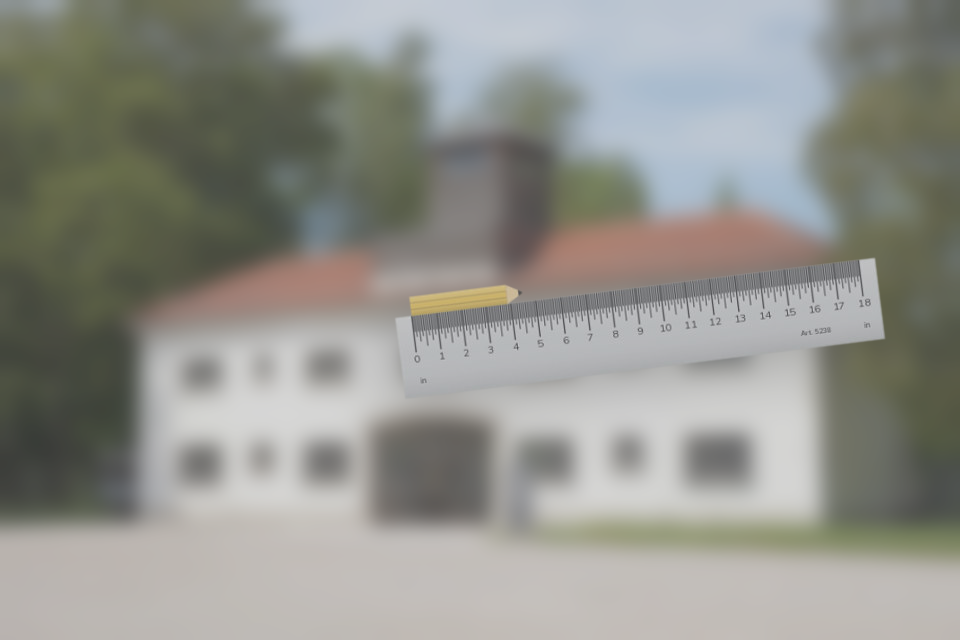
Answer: 4.5 in
